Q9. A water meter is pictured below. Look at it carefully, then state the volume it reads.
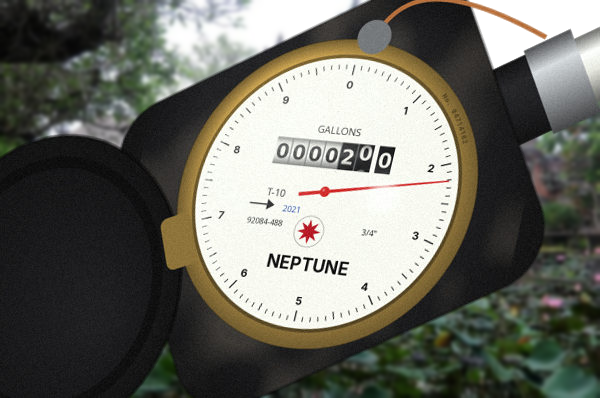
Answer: 202.2 gal
